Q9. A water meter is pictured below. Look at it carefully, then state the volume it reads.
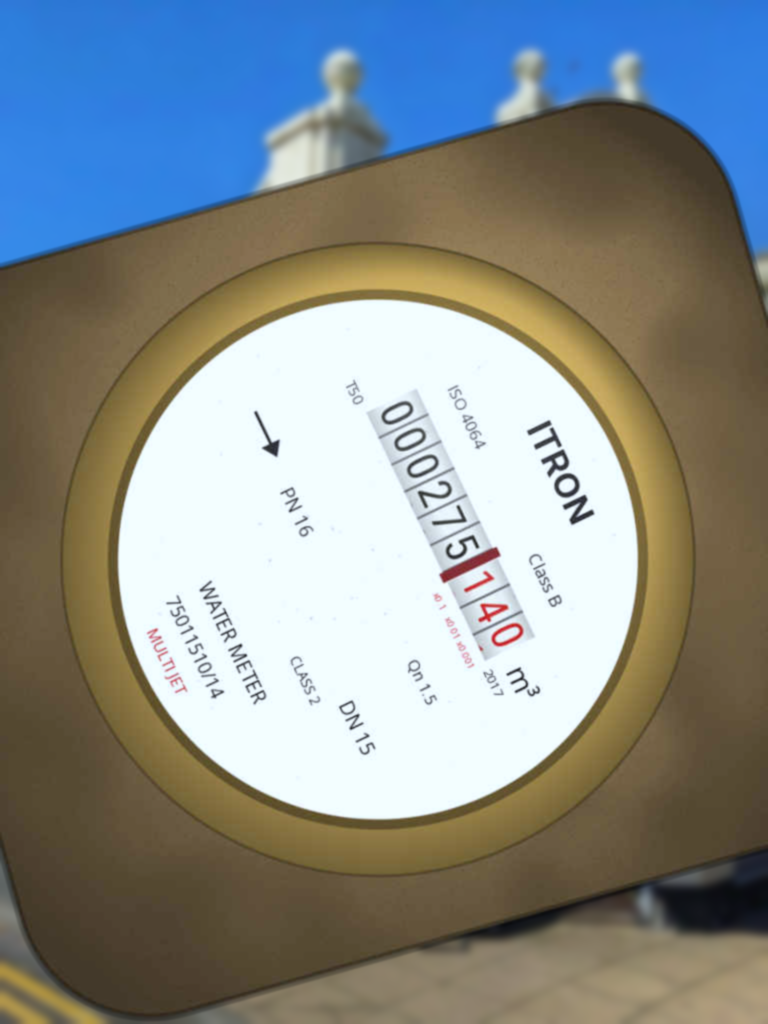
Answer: 275.140 m³
